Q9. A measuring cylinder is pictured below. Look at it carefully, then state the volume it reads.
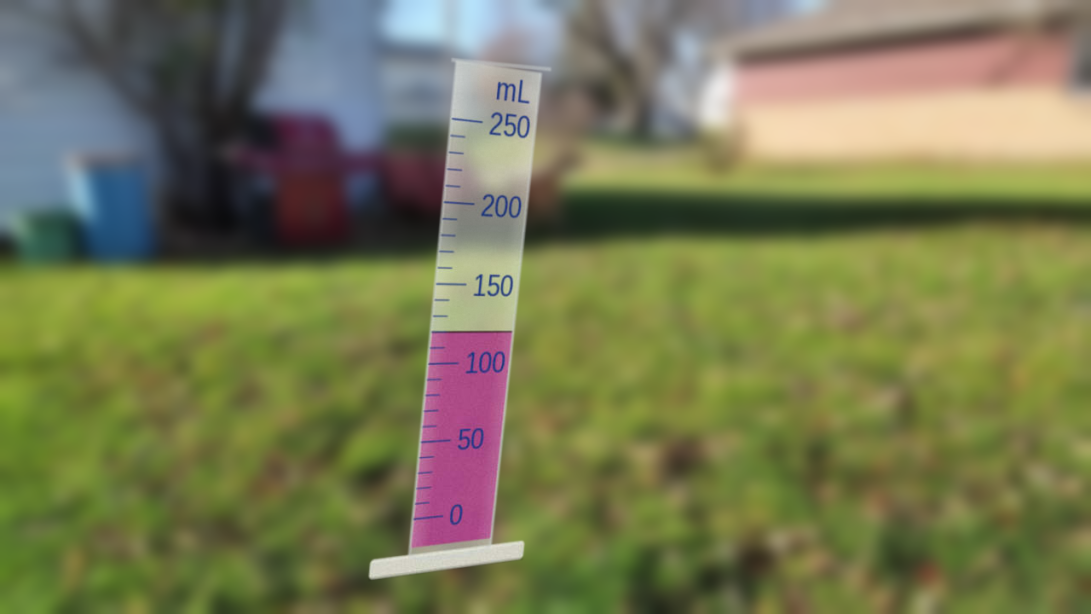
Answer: 120 mL
